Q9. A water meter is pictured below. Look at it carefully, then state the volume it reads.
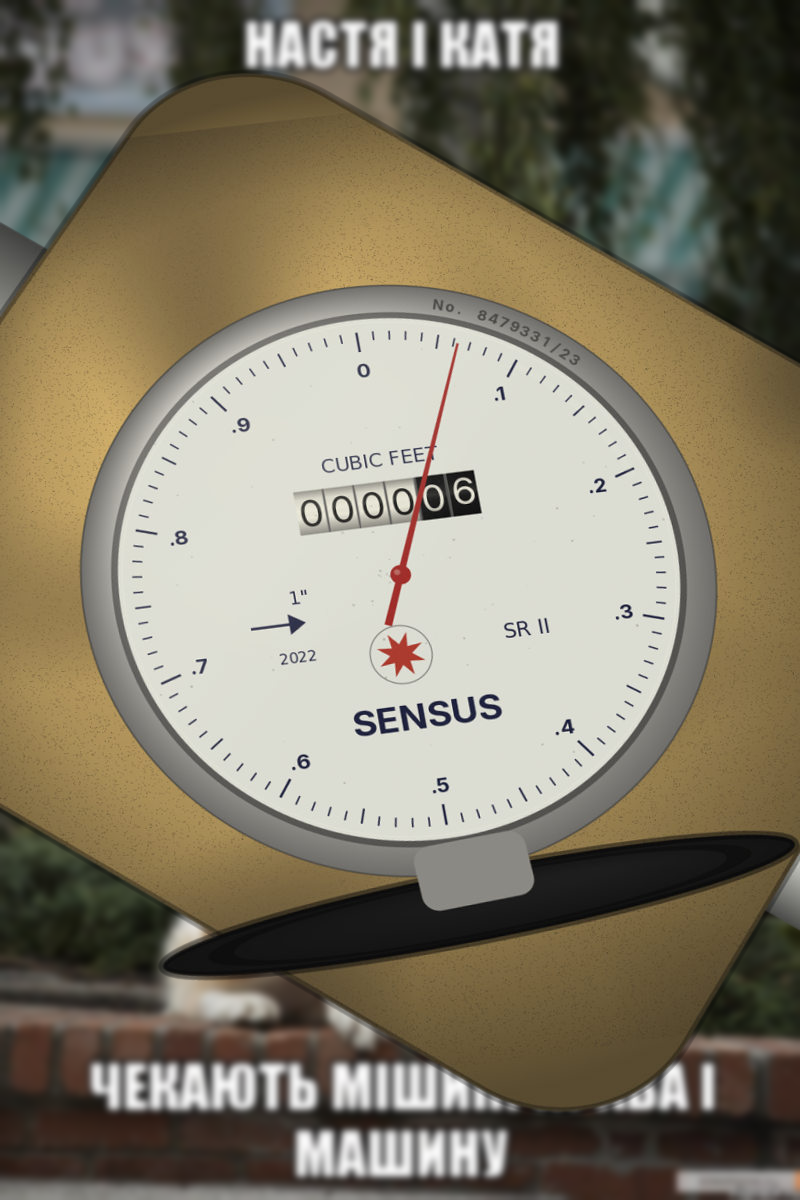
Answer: 6.06 ft³
